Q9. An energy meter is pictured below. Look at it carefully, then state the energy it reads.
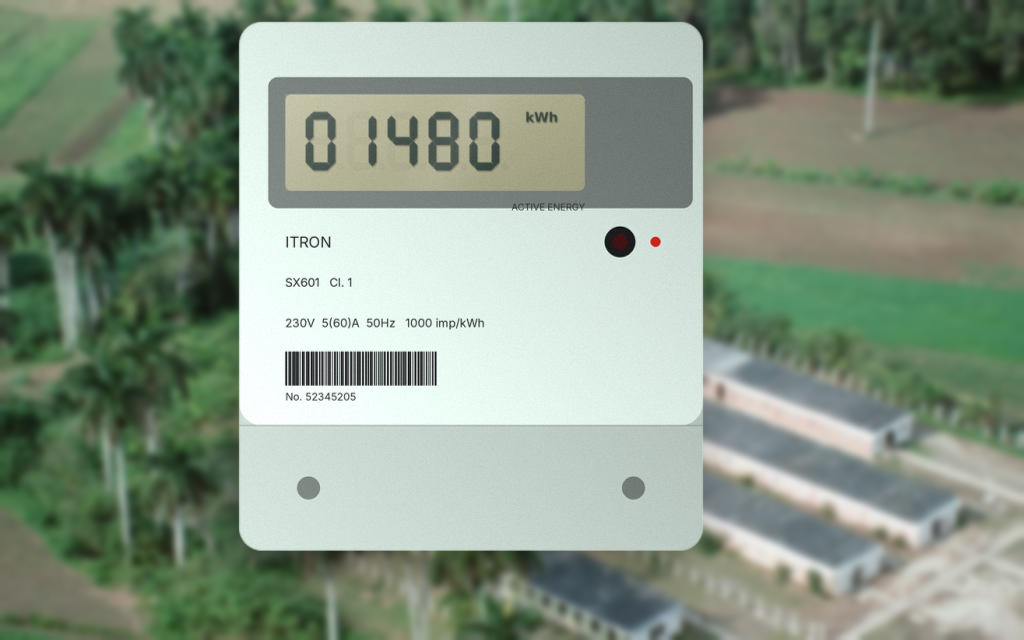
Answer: 1480 kWh
